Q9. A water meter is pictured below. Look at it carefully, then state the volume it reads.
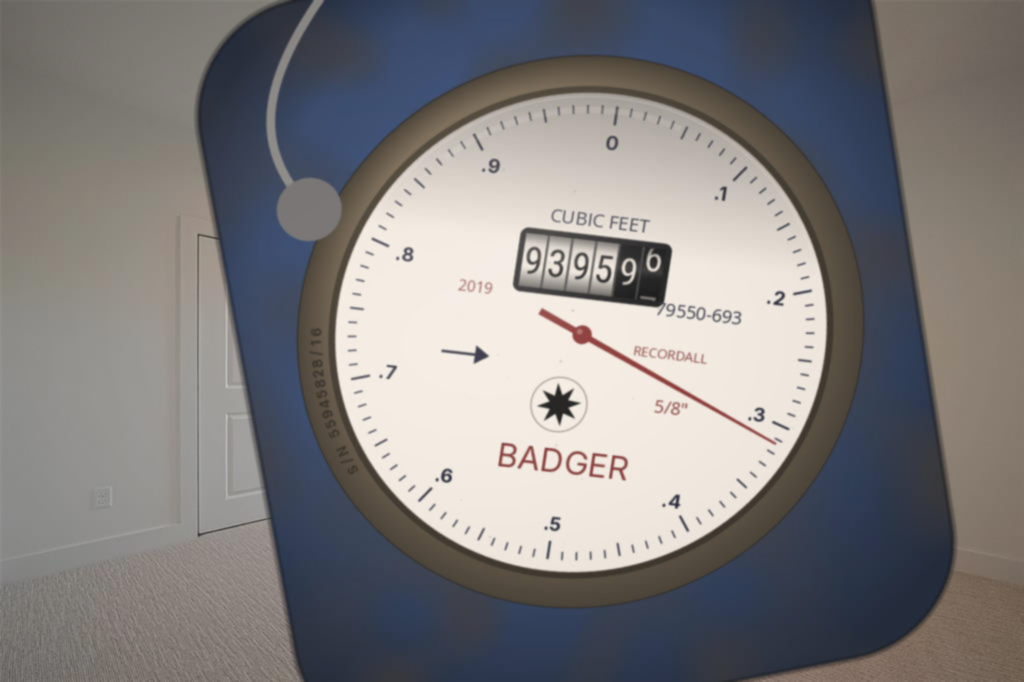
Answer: 939596.31 ft³
